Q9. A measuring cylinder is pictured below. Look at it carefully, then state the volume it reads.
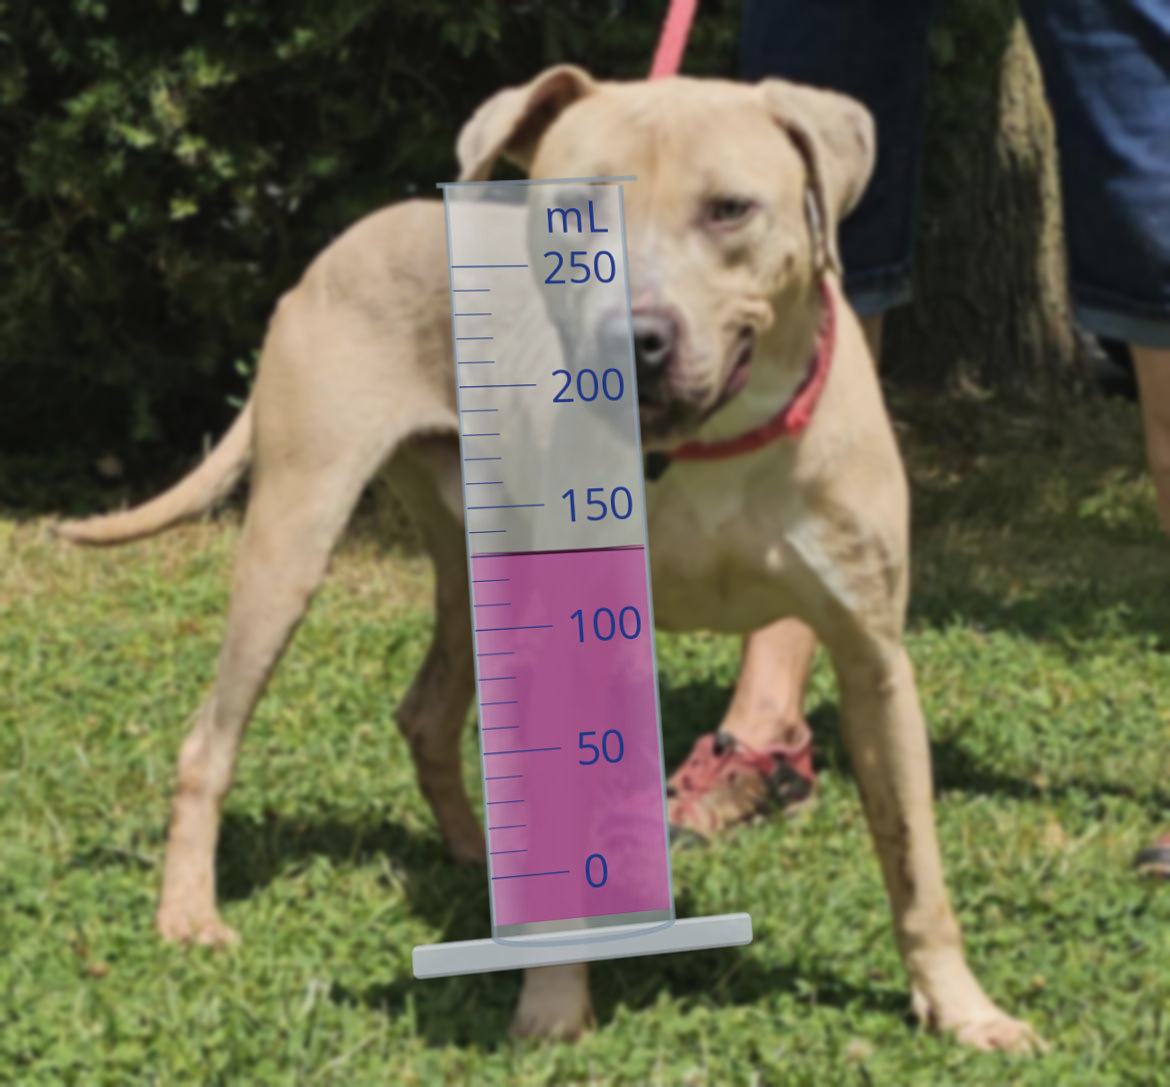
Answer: 130 mL
